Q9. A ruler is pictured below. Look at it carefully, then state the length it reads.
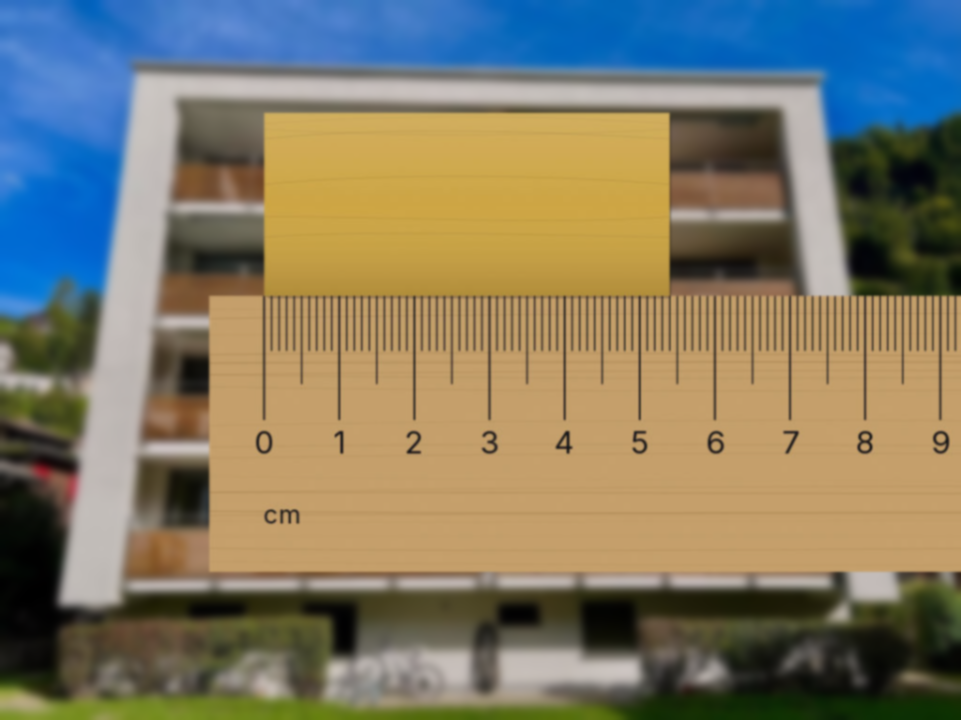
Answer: 5.4 cm
